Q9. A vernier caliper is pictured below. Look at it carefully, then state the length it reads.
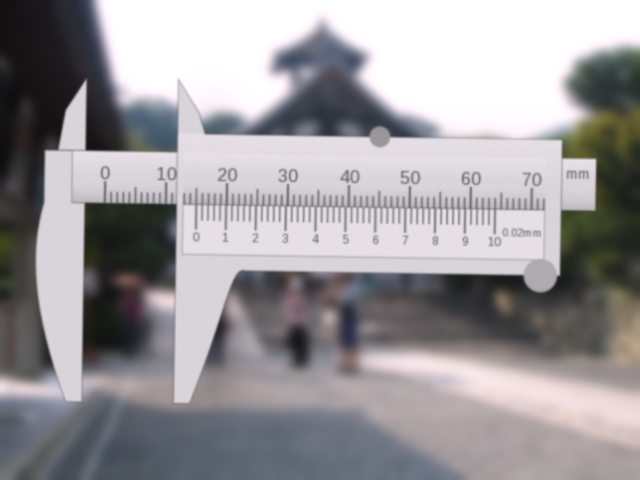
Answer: 15.0 mm
